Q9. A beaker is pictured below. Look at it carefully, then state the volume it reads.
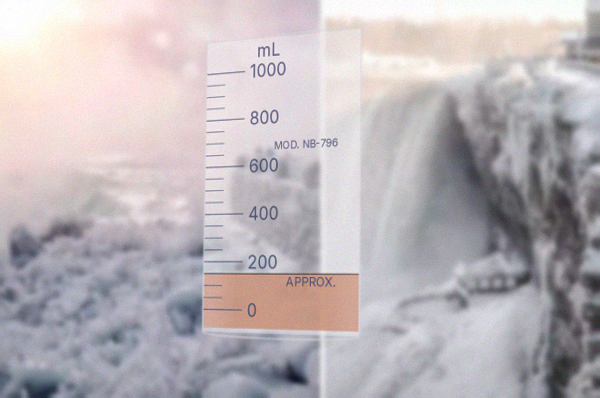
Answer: 150 mL
